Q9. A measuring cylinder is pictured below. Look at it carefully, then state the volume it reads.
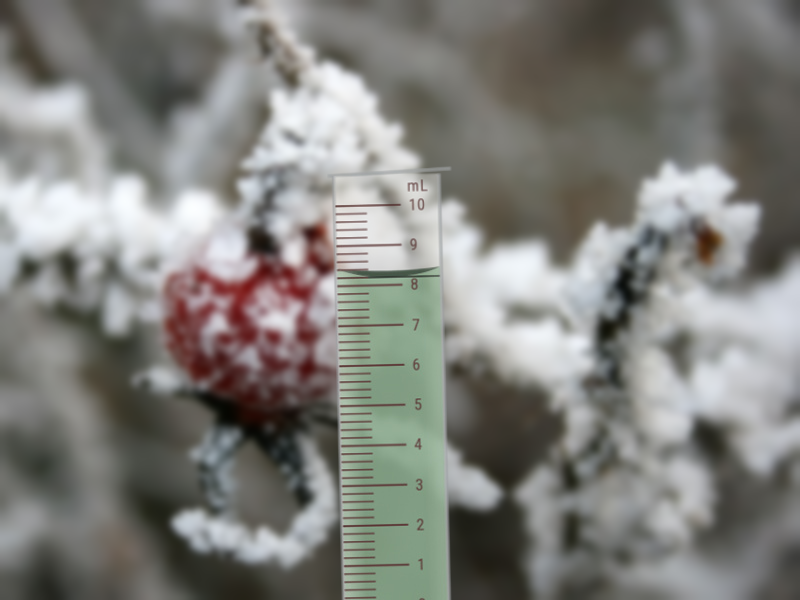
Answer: 8.2 mL
